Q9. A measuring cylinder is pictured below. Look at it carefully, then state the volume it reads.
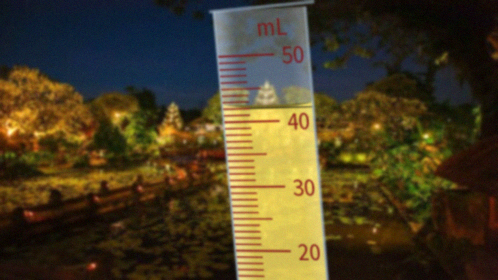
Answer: 42 mL
